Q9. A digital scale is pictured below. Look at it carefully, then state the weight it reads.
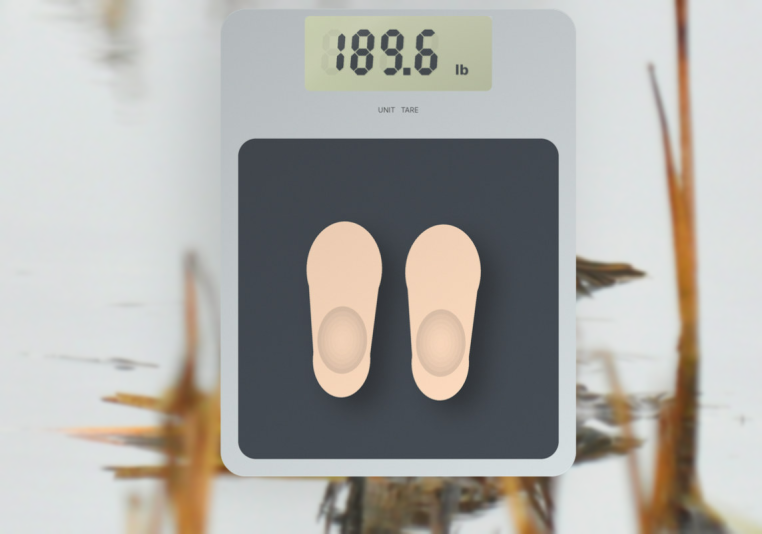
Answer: 189.6 lb
